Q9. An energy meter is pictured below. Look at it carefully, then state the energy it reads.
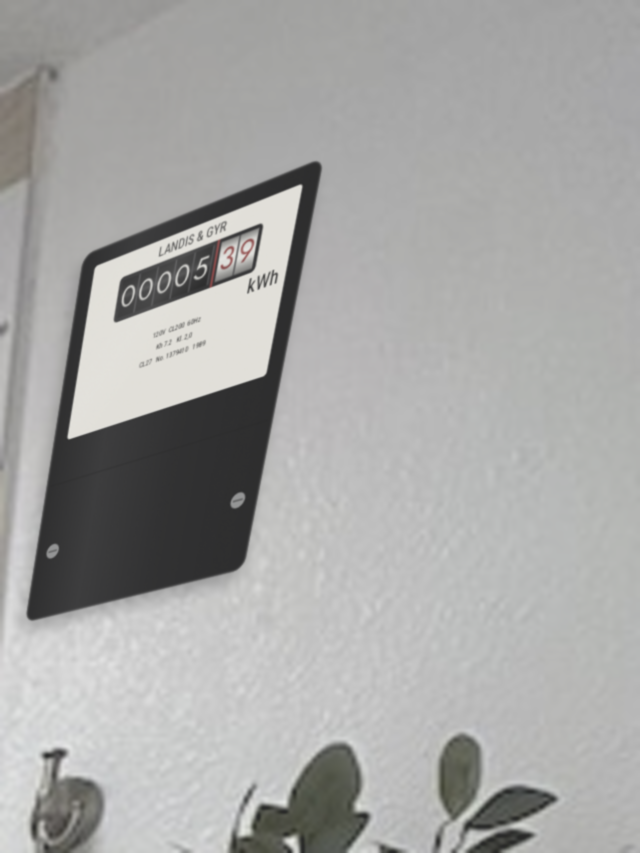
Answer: 5.39 kWh
